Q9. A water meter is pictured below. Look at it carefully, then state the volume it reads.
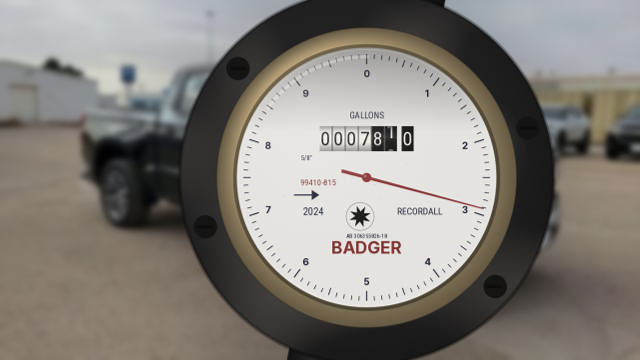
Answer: 7812.9 gal
